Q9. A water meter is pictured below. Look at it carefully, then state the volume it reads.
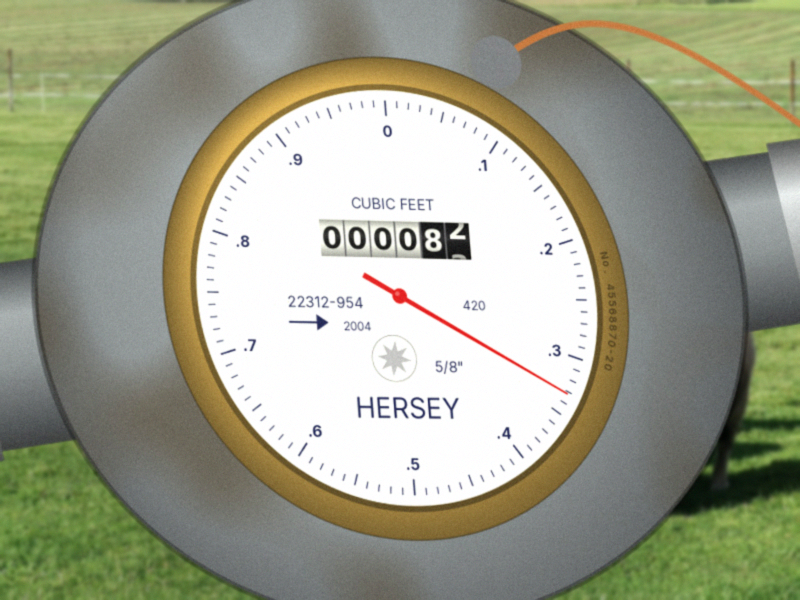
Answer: 82.33 ft³
